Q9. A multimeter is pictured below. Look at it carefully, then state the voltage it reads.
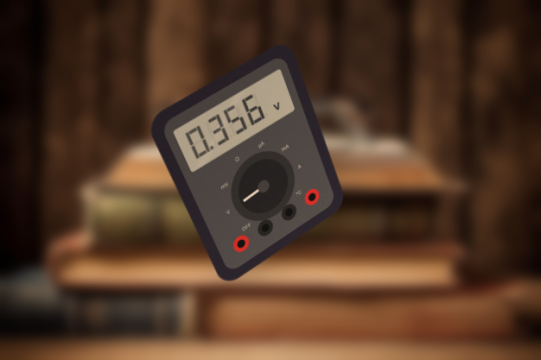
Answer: 0.356 V
